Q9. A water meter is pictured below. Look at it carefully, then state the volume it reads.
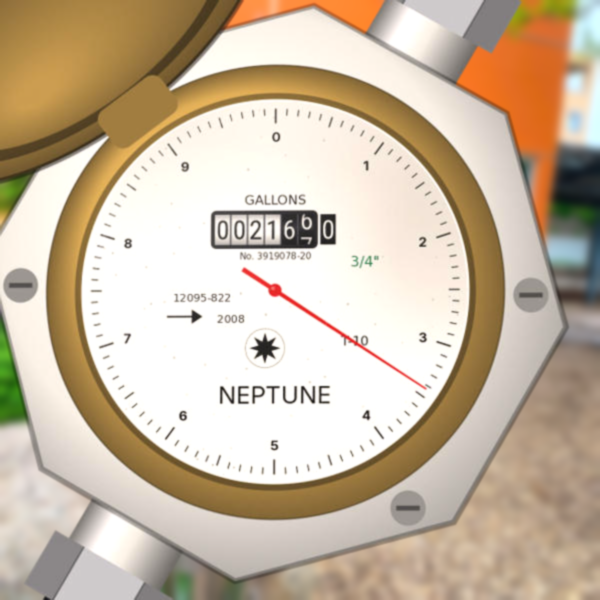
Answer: 21663.4 gal
